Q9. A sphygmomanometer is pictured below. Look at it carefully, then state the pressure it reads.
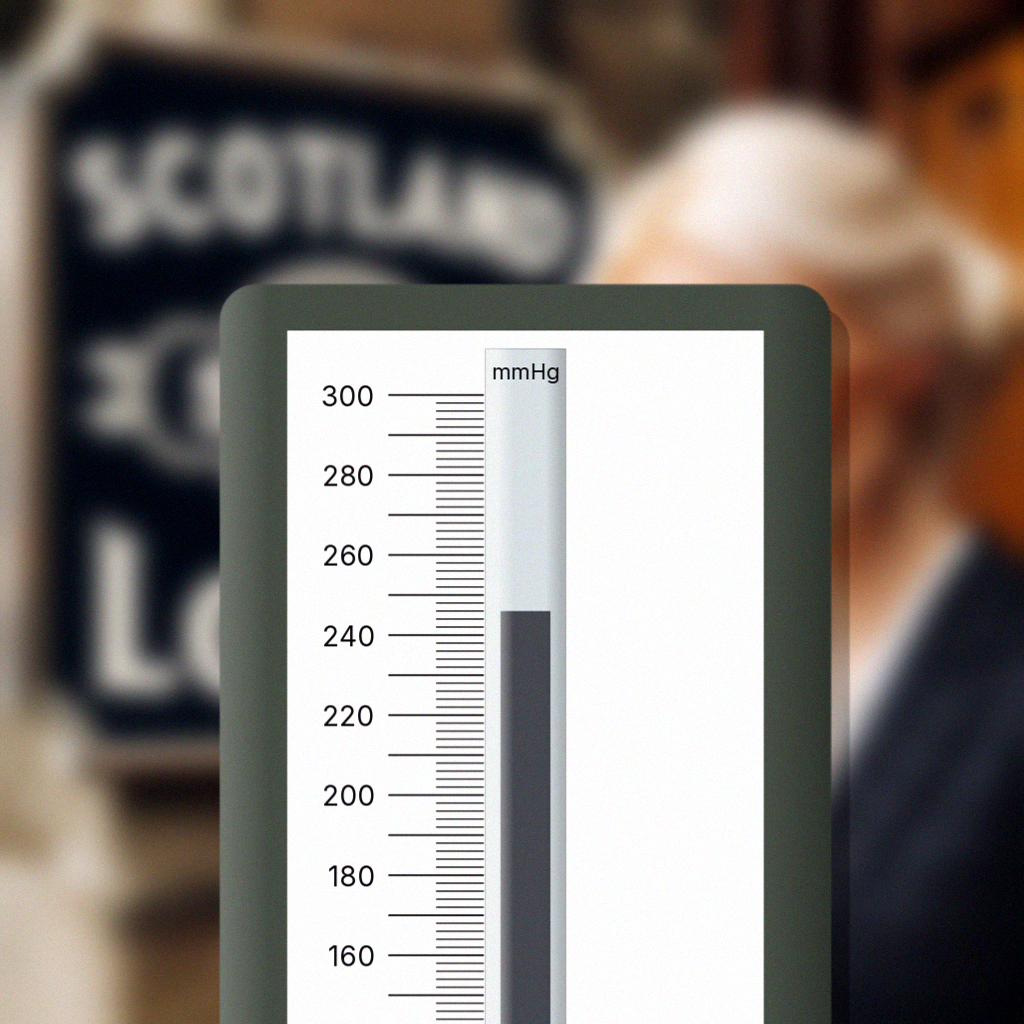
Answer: 246 mmHg
